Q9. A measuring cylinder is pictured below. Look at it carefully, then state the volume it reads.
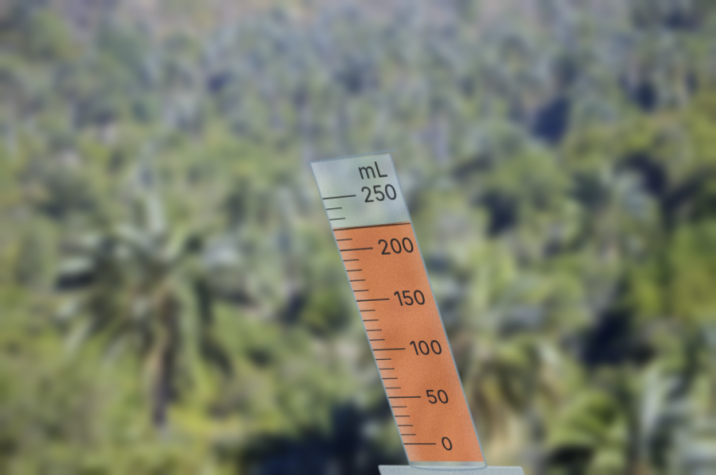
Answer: 220 mL
